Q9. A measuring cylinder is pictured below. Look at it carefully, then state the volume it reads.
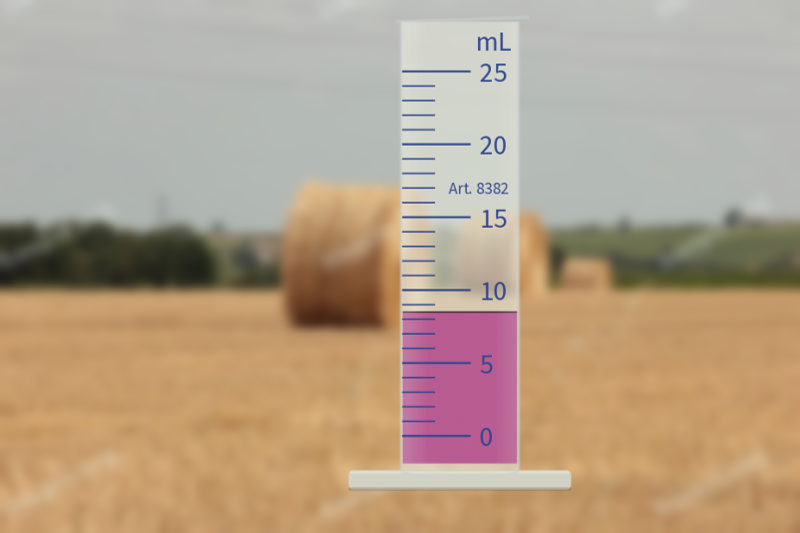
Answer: 8.5 mL
